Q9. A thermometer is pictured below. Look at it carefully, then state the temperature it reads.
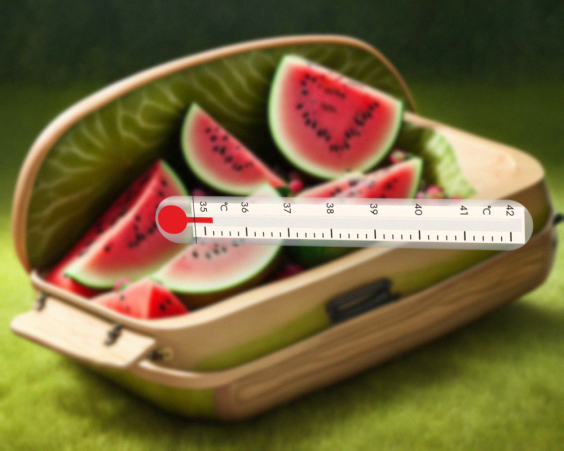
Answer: 35.2 °C
